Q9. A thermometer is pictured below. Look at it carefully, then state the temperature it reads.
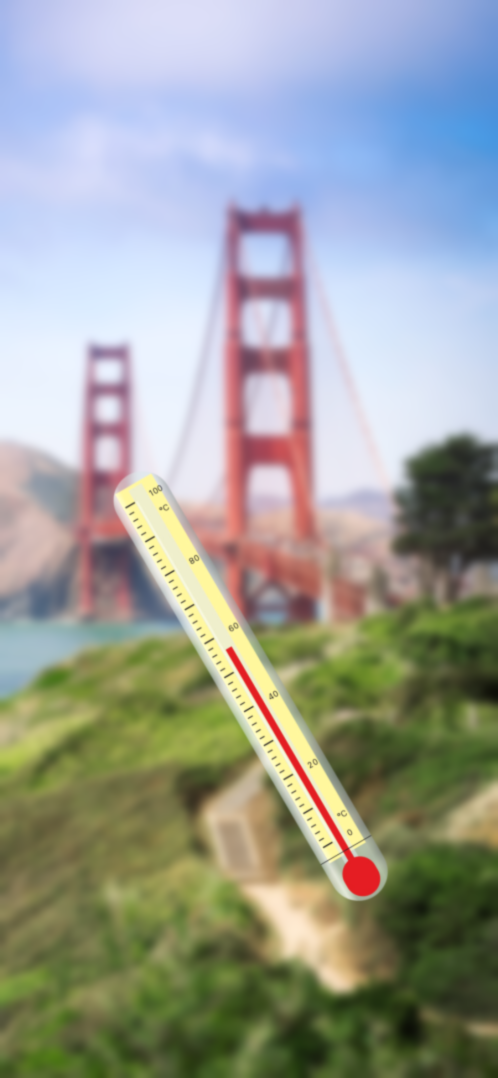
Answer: 56 °C
